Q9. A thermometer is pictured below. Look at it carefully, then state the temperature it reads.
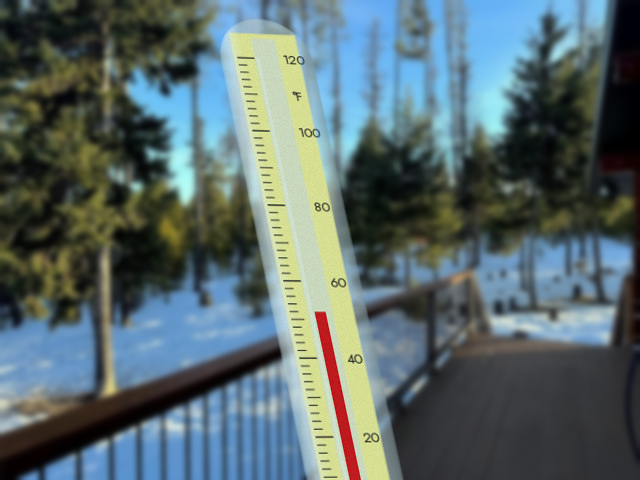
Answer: 52 °F
